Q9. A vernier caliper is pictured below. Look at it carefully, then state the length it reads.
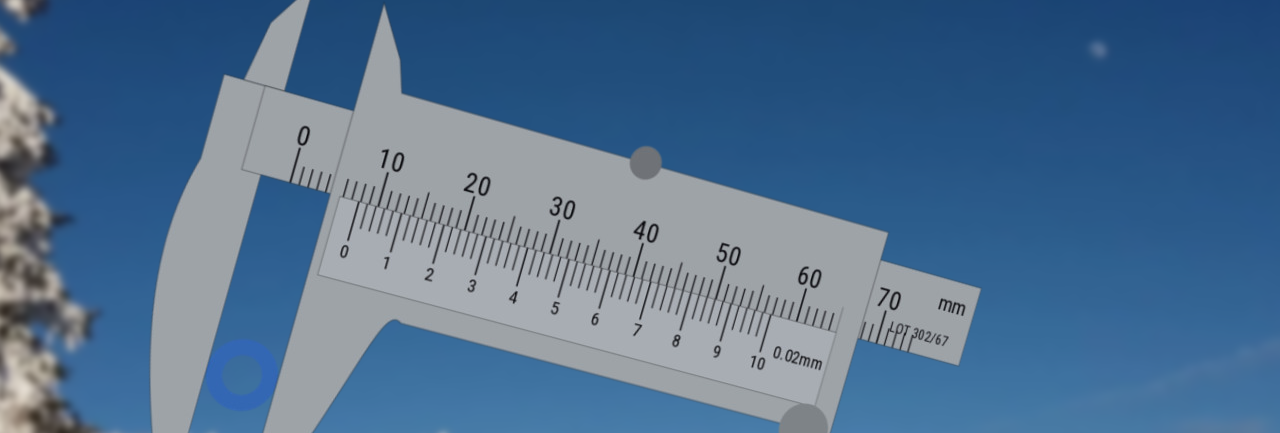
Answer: 7.8 mm
